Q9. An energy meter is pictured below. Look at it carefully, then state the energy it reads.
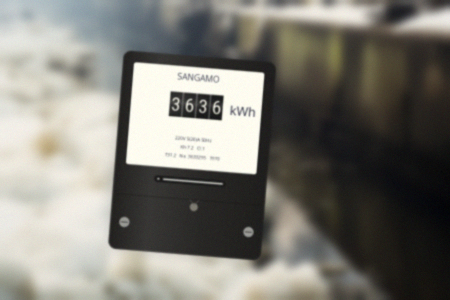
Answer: 3636 kWh
